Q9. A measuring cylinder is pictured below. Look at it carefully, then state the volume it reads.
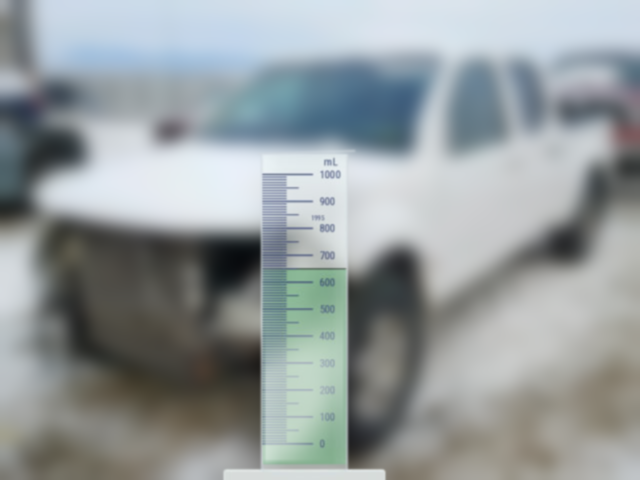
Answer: 650 mL
